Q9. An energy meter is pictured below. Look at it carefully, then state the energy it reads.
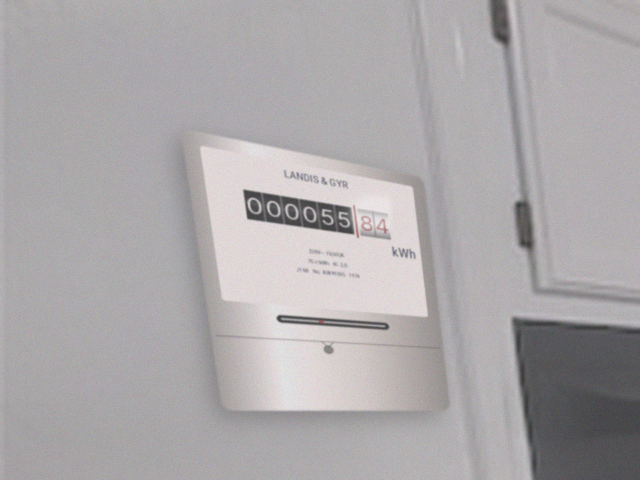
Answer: 55.84 kWh
